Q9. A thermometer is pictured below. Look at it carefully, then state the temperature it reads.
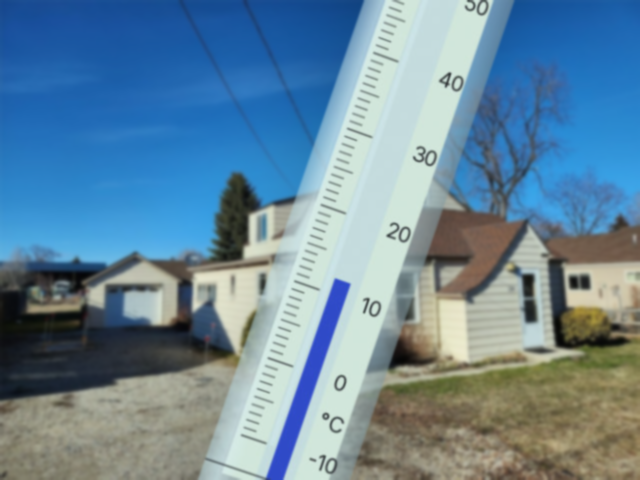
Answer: 12 °C
